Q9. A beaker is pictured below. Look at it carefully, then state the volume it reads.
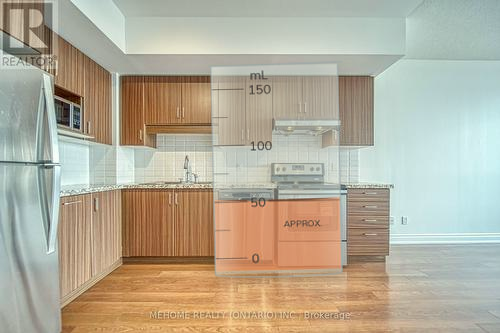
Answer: 50 mL
